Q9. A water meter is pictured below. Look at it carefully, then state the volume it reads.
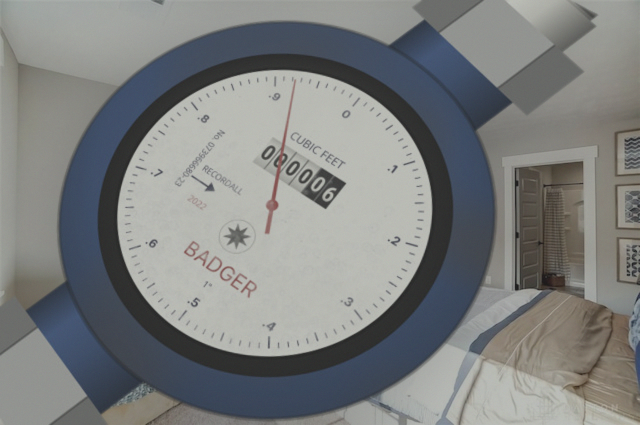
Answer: 5.92 ft³
